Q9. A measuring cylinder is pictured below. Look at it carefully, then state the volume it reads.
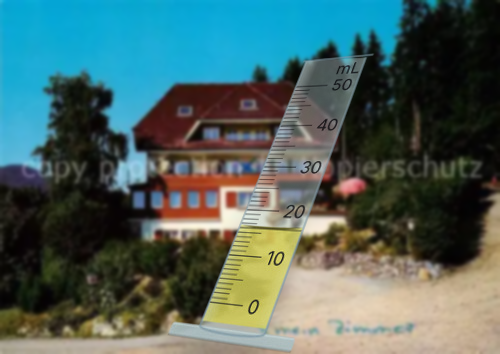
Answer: 16 mL
